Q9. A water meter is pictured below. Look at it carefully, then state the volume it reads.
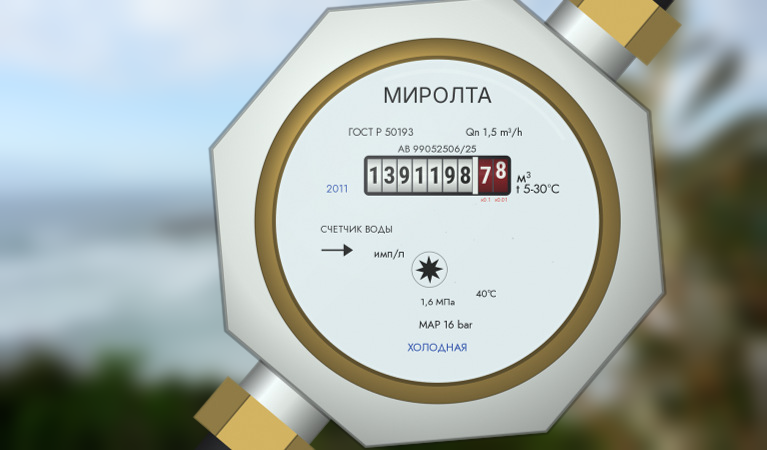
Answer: 1391198.78 m³
